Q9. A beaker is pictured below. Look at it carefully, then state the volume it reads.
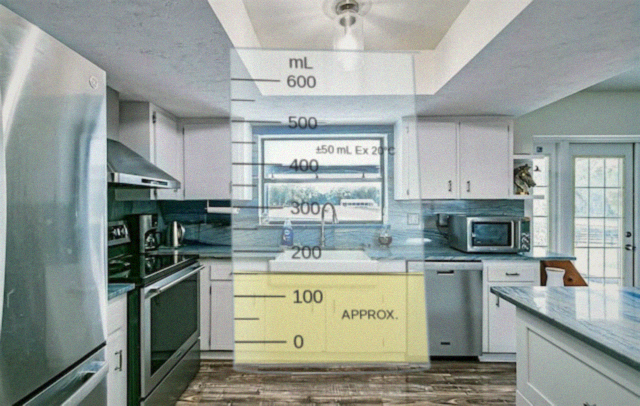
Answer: 150 mL
